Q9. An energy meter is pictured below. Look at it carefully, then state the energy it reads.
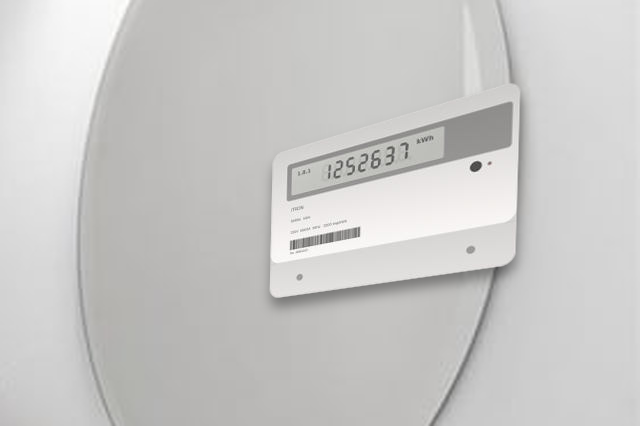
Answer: 1252637 kWh
